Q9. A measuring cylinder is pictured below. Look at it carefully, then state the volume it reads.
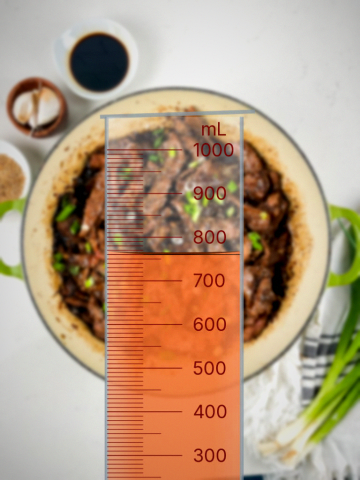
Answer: 760 mL
